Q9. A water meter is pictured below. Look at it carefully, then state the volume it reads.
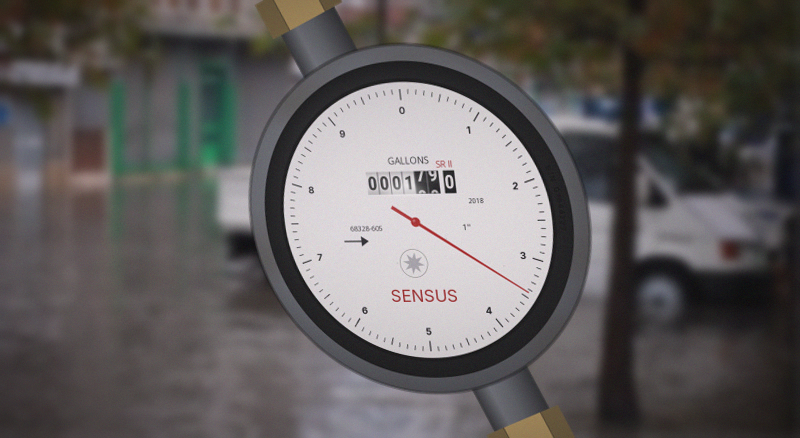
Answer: 1793.4 gal
